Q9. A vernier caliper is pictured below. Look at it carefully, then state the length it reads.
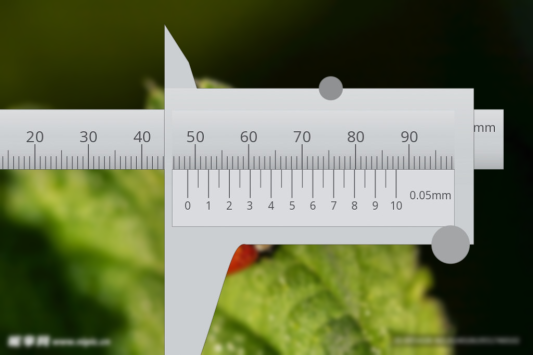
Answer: 48.6 mm
